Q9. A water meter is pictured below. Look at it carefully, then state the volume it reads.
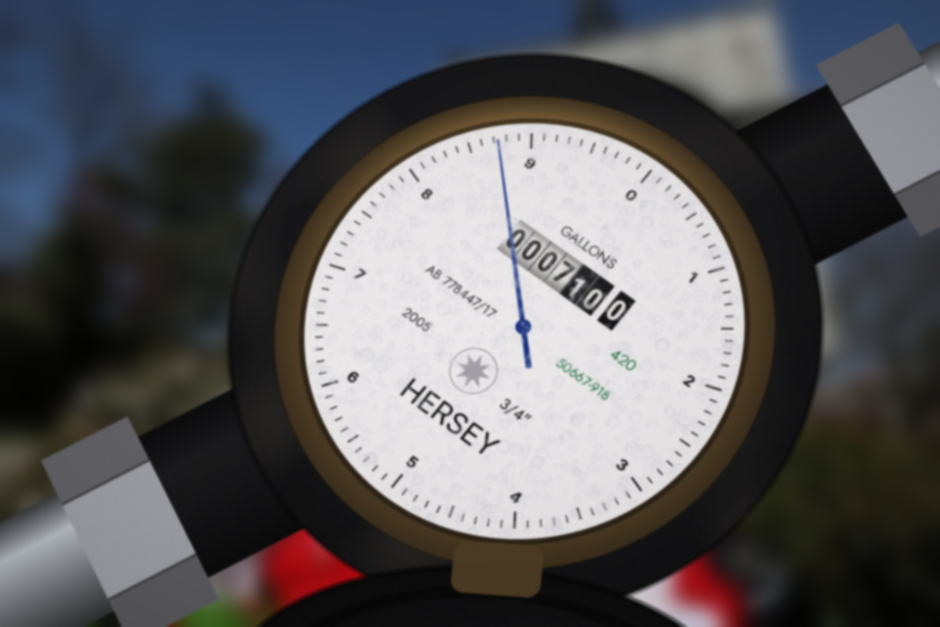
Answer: 7098.7 gal
